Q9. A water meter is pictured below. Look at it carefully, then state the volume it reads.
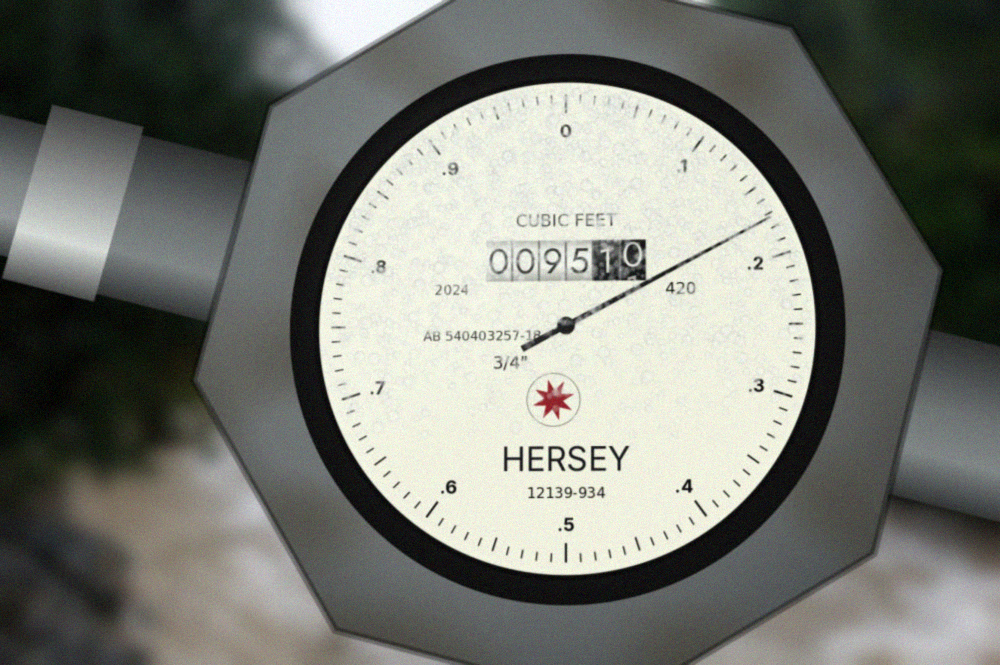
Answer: 9510.17 ft³
